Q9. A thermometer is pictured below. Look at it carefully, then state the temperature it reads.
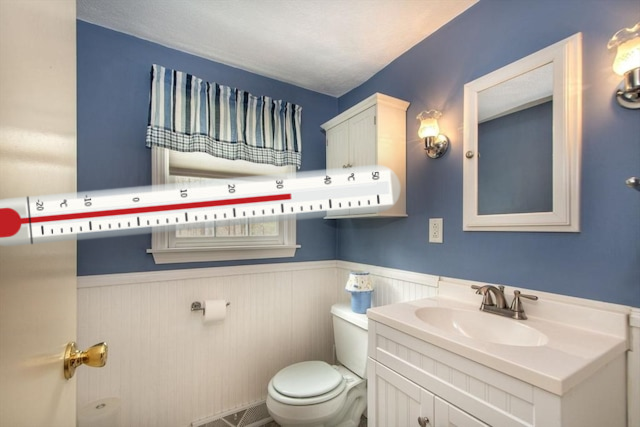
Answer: 32 °C
